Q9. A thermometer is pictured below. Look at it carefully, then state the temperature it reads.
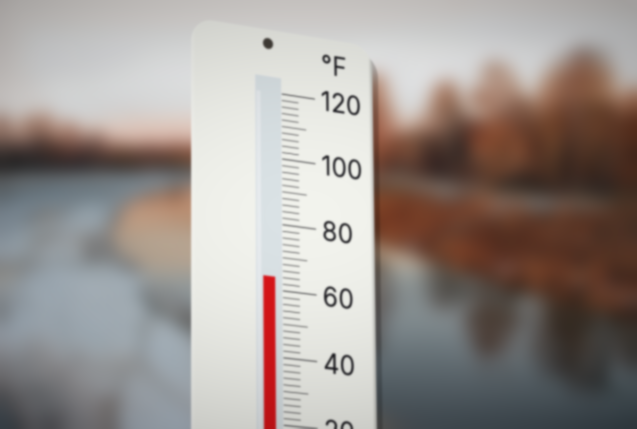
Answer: 64 °F
